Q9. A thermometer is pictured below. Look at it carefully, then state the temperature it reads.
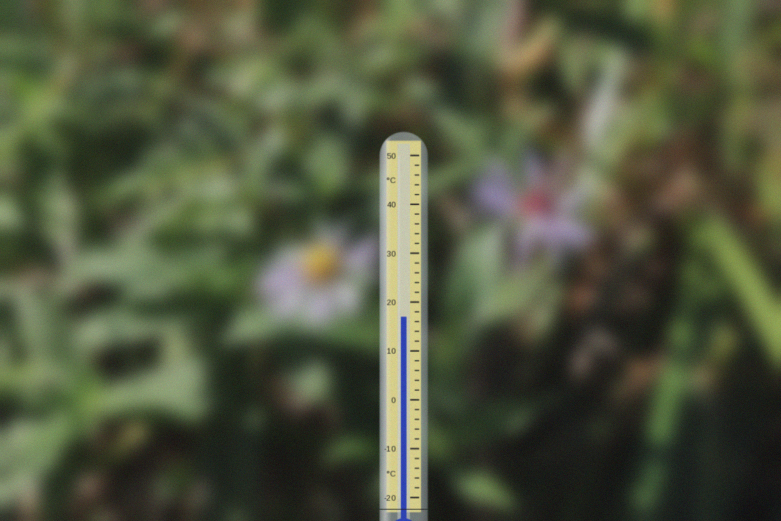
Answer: 17 °C
